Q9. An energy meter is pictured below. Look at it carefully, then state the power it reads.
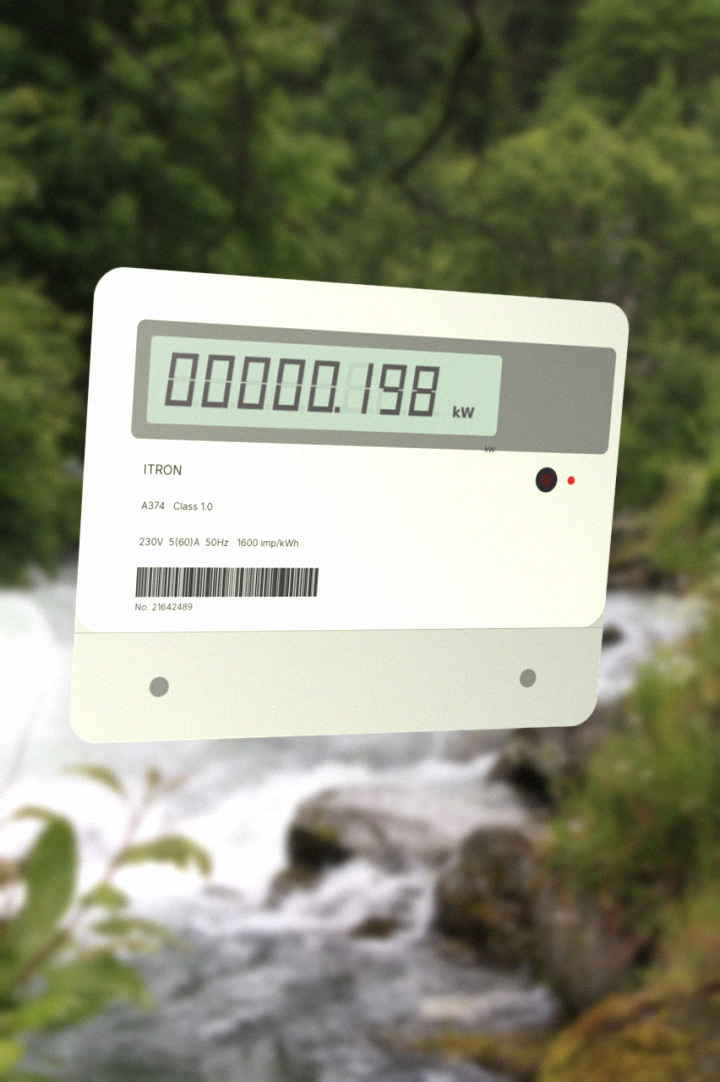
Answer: 0.198 kW
